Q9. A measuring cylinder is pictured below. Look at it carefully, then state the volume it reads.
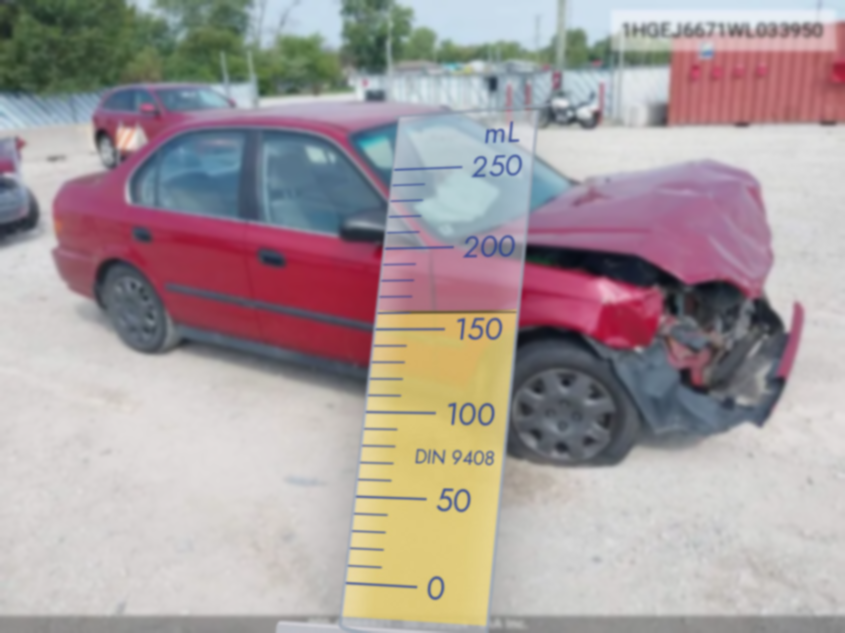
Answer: 160 mL
